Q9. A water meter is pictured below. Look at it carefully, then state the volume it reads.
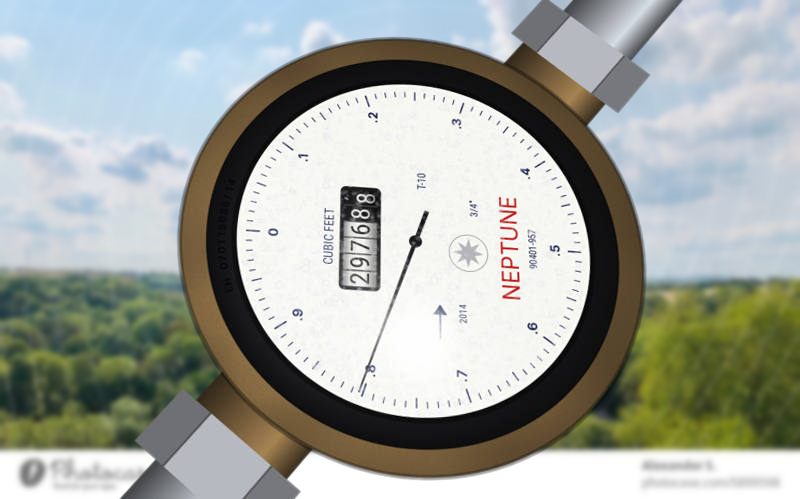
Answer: 297687.80 ft³
